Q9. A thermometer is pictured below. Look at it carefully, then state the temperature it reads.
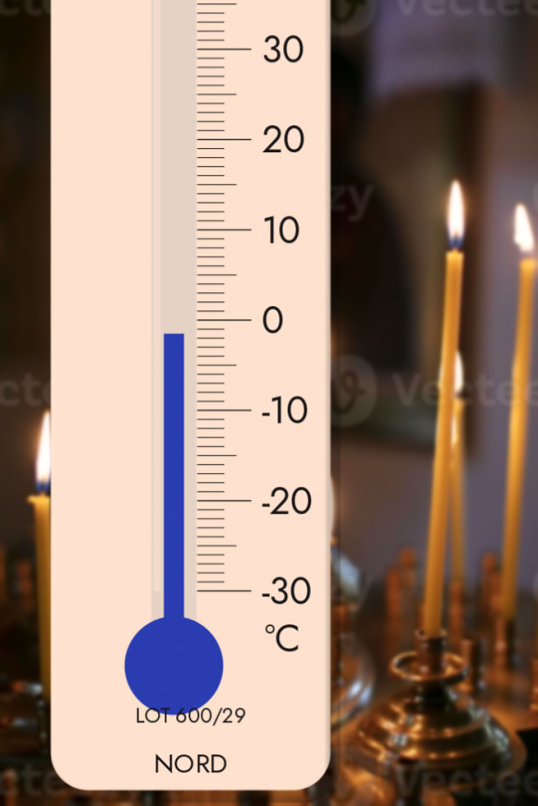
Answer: -1.5 °C
